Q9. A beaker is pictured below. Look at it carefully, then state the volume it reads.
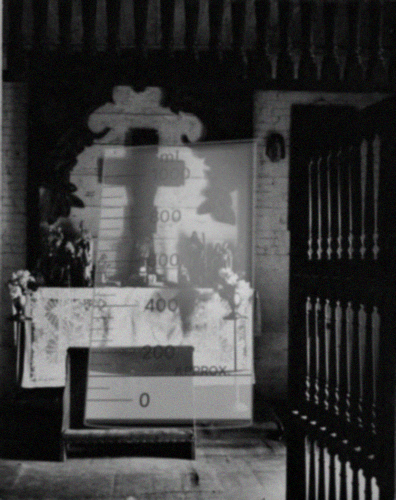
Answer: 100 mL
